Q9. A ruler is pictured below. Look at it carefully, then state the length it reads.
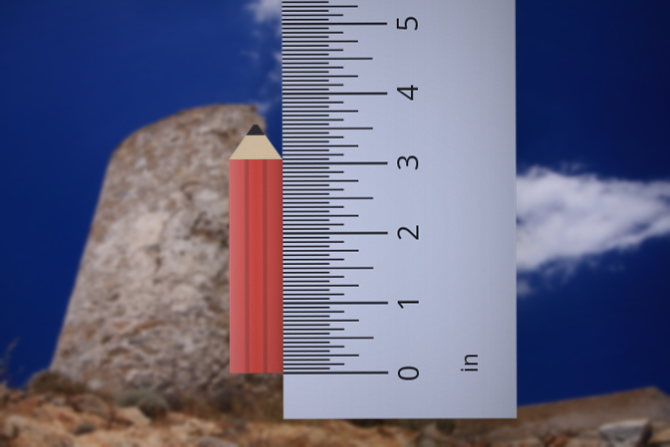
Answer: 3.5625 in
